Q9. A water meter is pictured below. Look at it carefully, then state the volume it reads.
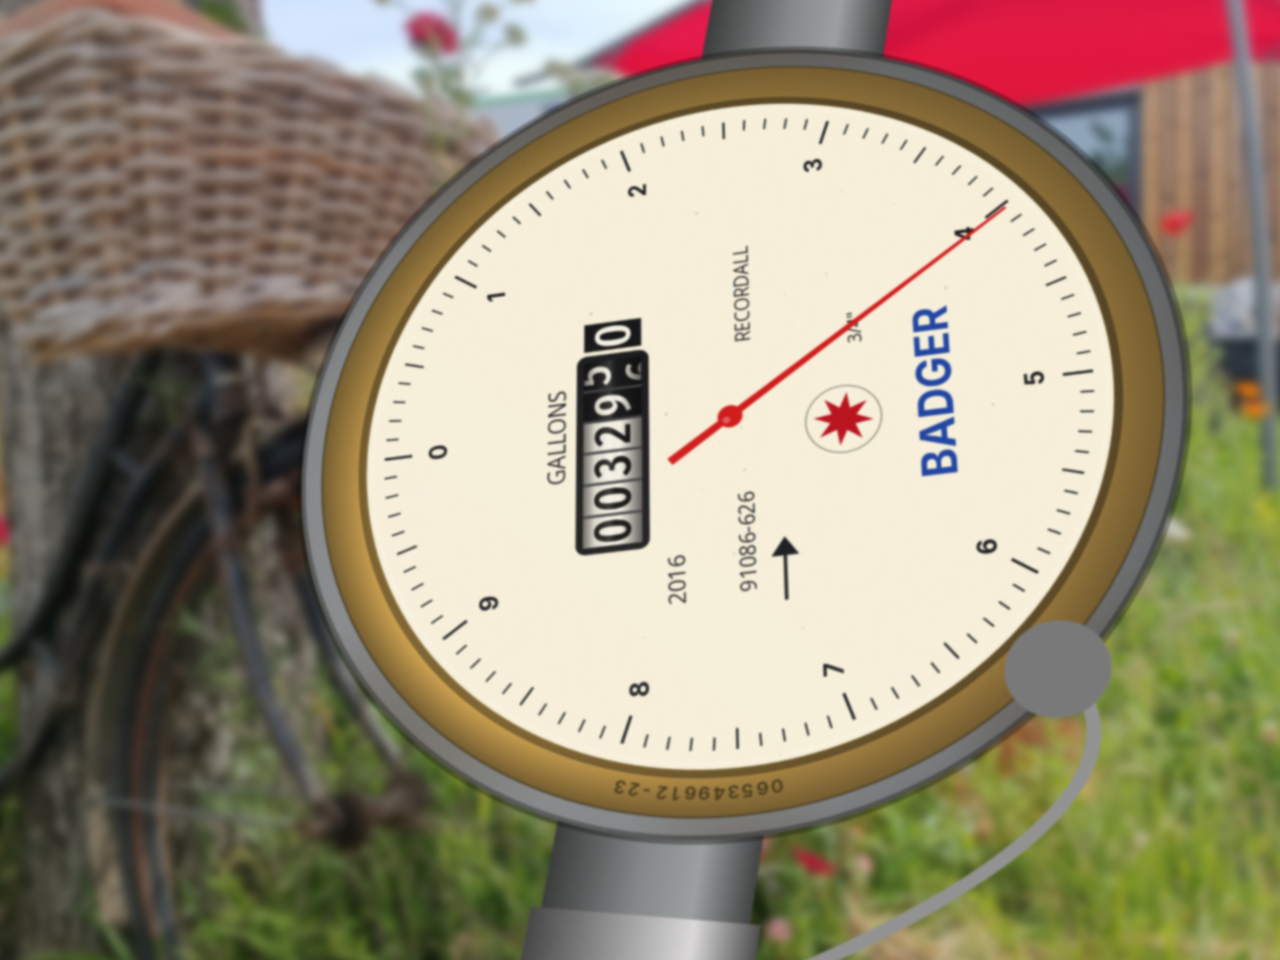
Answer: 32954.0 gal
